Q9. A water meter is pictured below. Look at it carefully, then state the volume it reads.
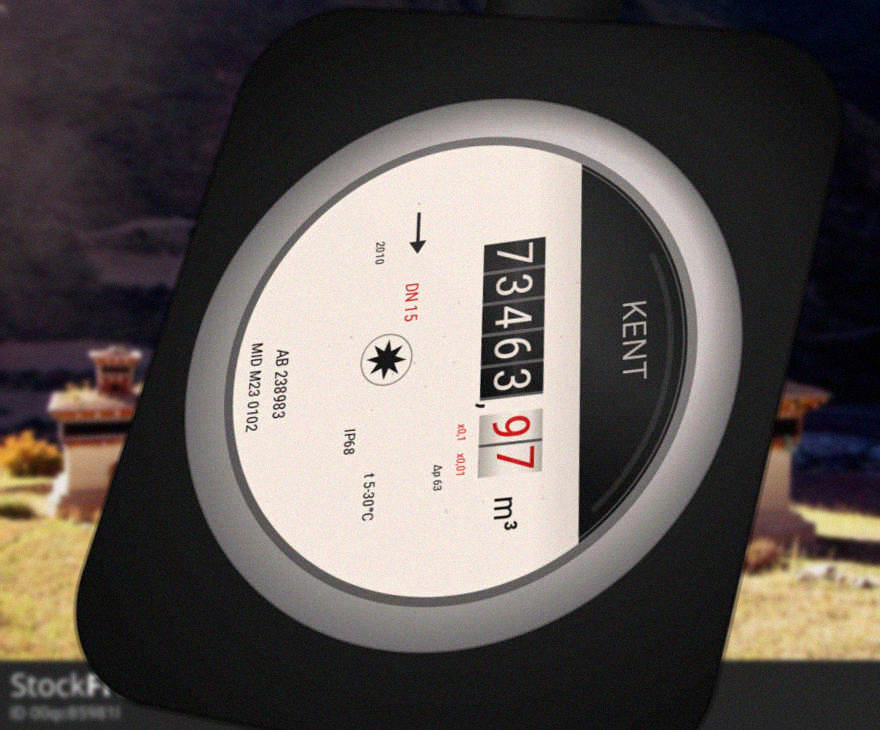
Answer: 73463.97 m³
